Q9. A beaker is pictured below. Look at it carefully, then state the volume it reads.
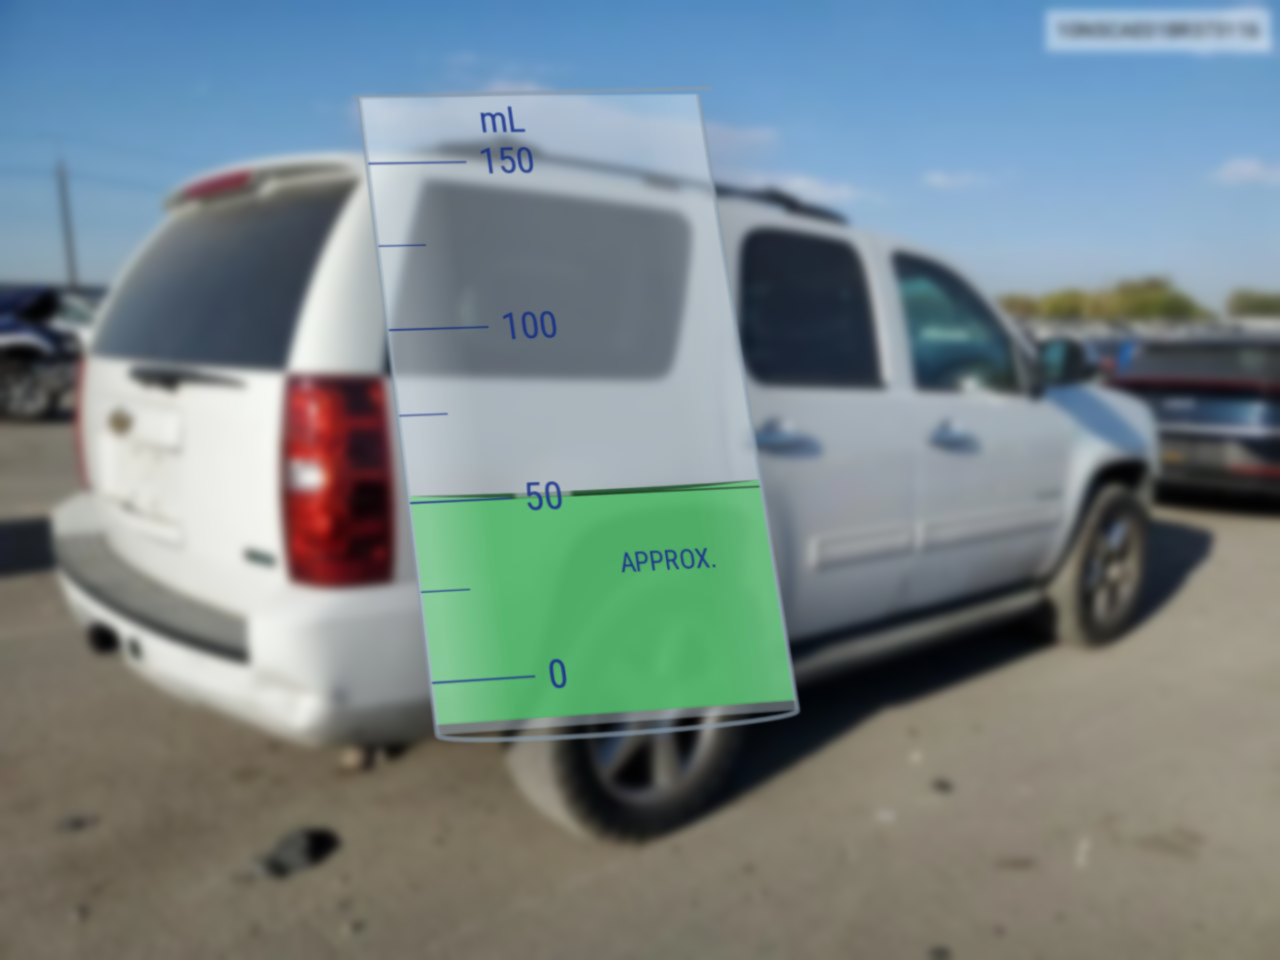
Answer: 50 mL
